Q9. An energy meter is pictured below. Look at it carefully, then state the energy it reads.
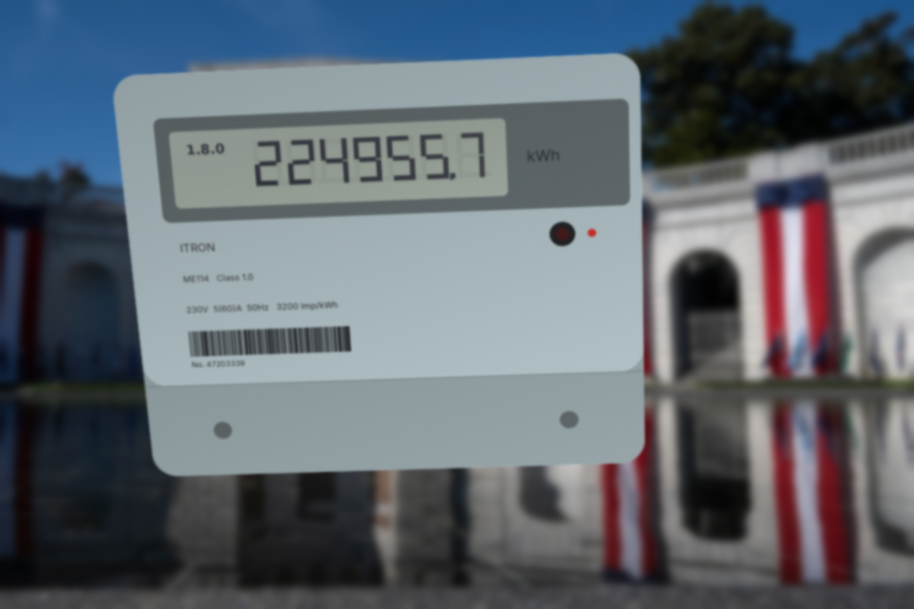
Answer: 224955.7 kWh
